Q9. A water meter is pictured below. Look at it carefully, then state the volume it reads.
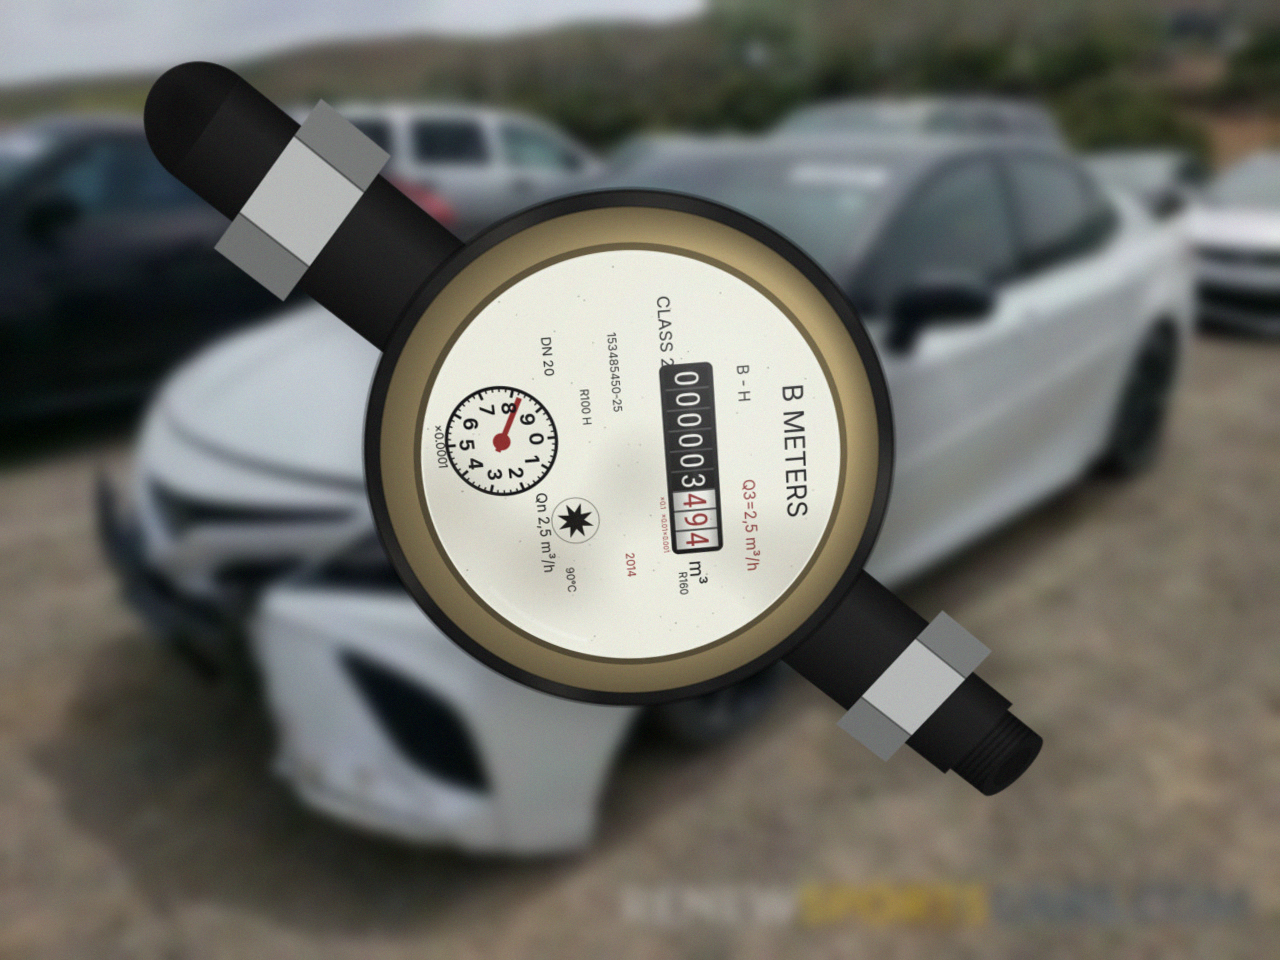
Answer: 3.4948 m³
